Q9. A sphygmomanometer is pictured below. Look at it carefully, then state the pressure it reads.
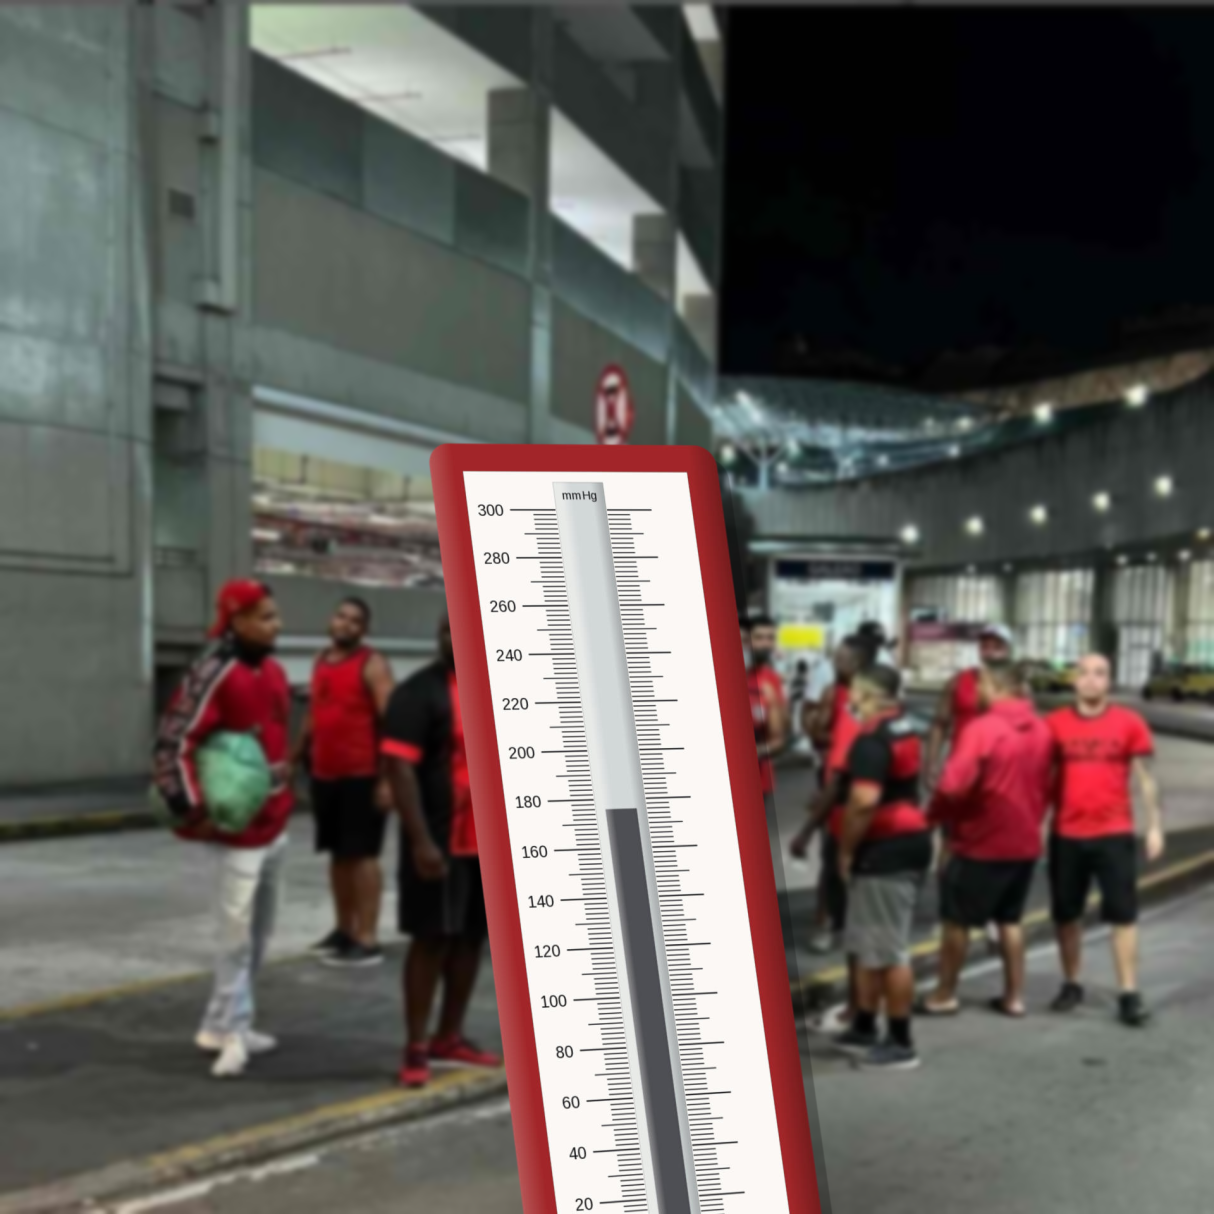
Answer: 176 mmHg
